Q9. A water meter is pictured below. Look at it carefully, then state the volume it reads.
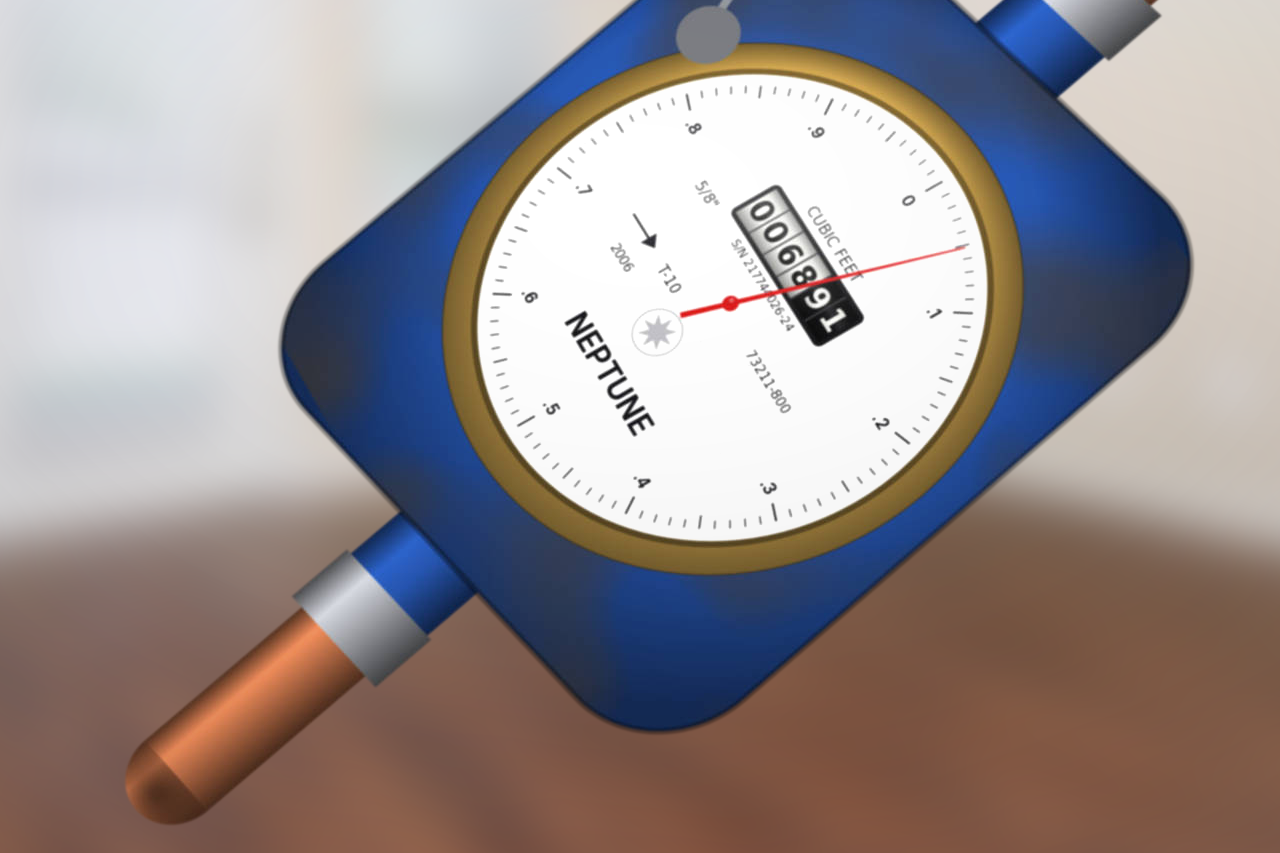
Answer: 6891.05 ft³
